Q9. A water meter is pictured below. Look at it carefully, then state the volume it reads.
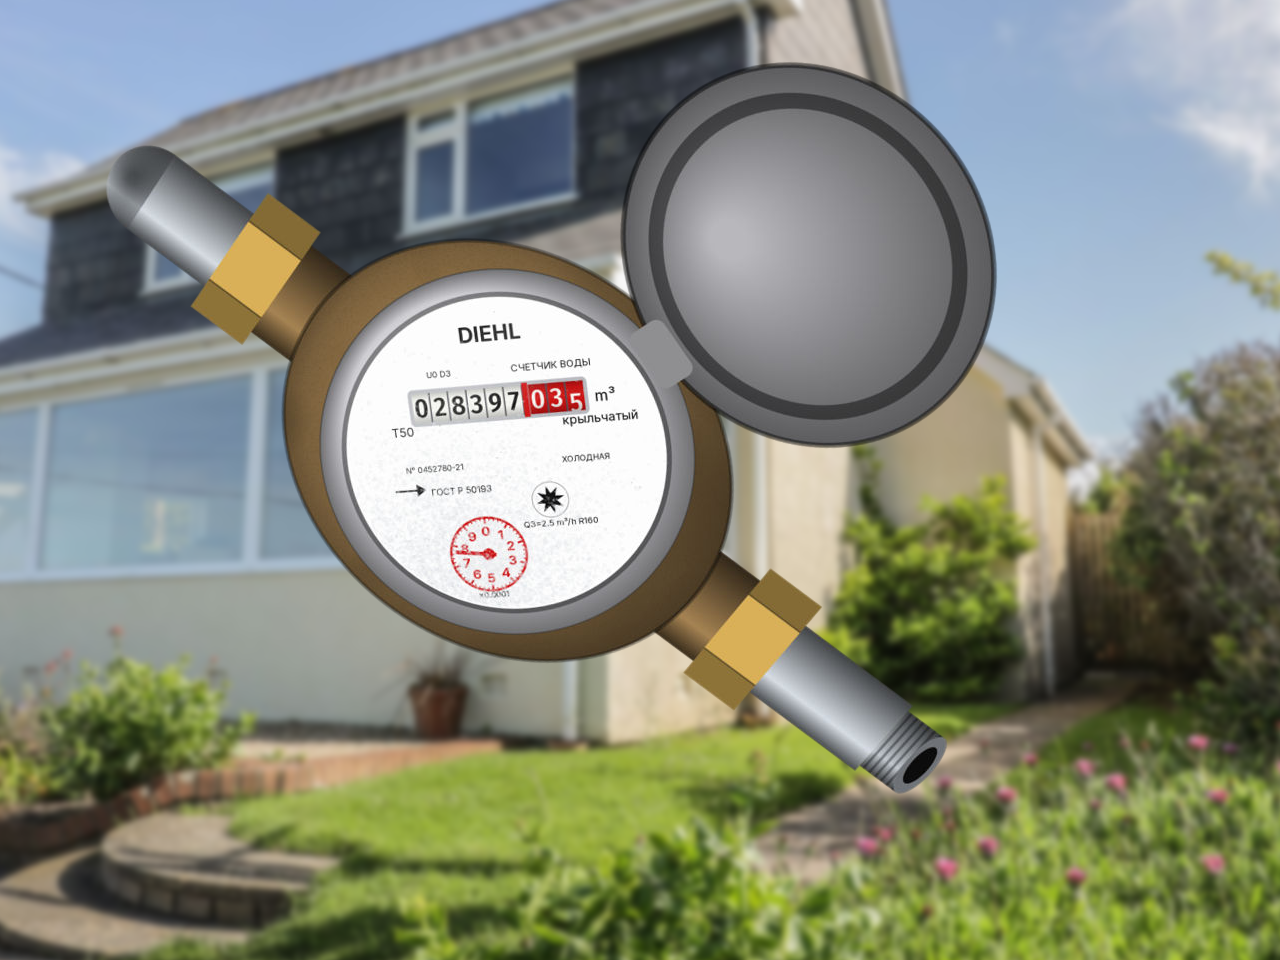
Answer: 28397.0347 m³
